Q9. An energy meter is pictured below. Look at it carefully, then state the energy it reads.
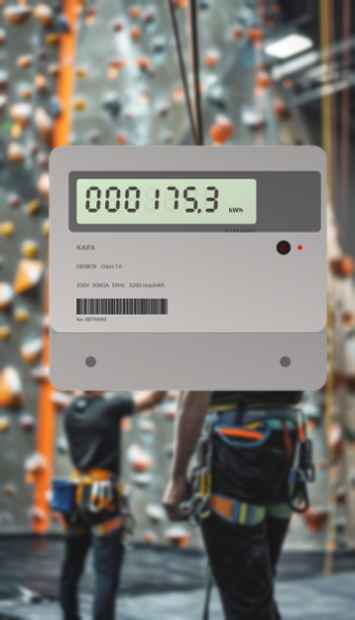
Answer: 175.3 kWh
